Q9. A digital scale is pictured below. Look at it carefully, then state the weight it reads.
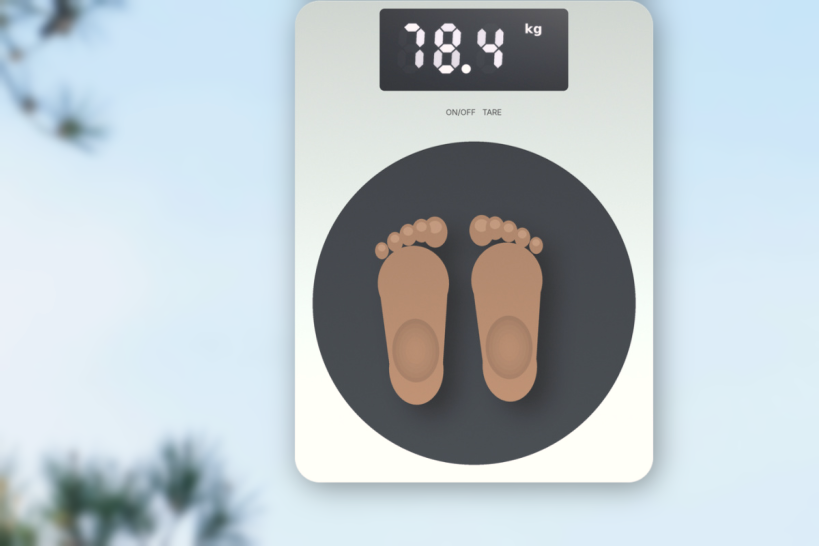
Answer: 78.4 kg
